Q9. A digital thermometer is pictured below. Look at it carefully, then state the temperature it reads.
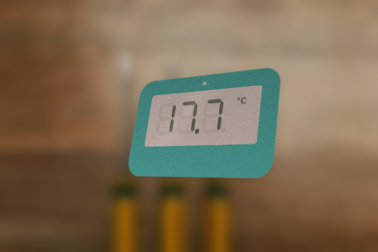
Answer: 17.7 °C
